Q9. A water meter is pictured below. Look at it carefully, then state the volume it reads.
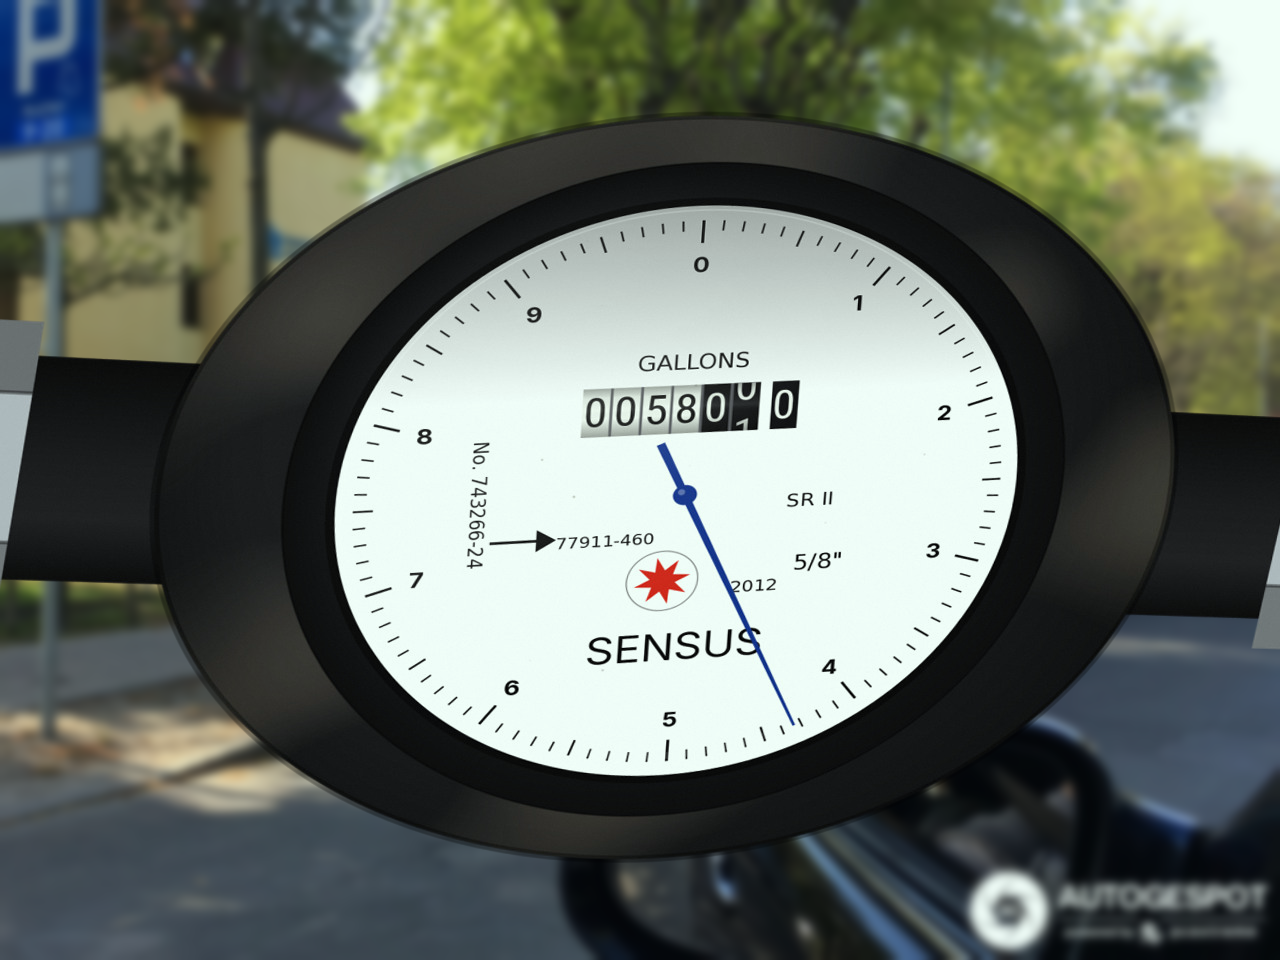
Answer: 58004.3 gal
